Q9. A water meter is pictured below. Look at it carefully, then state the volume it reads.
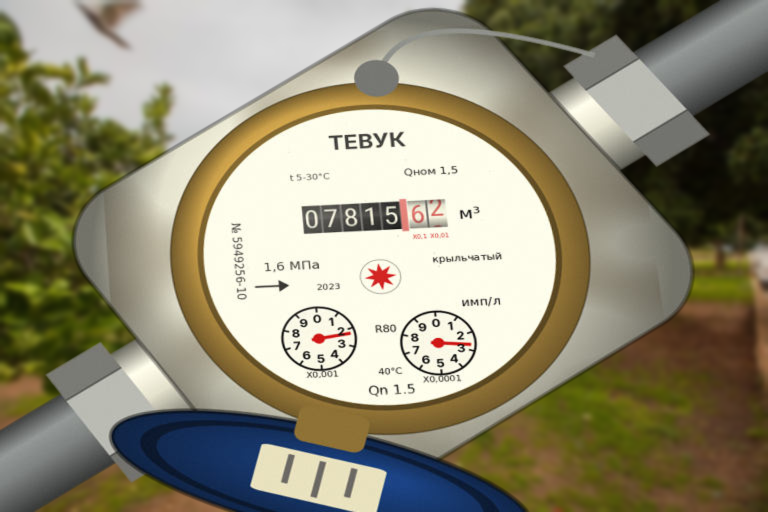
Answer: 7815.6222 m³
